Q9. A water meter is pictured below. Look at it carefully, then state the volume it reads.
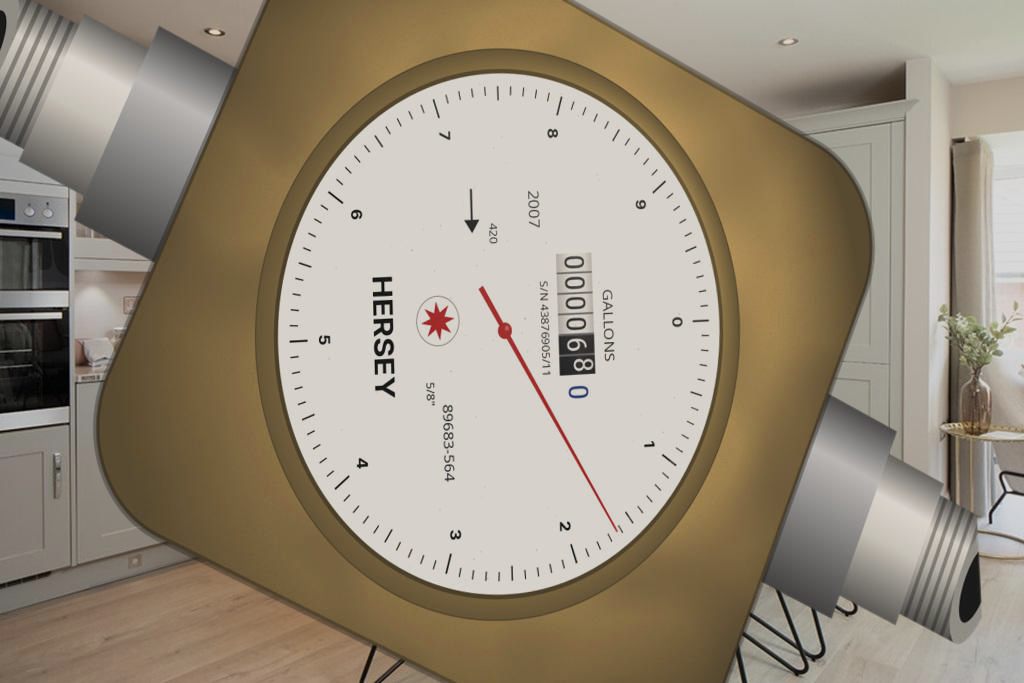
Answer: 681.6 gal
